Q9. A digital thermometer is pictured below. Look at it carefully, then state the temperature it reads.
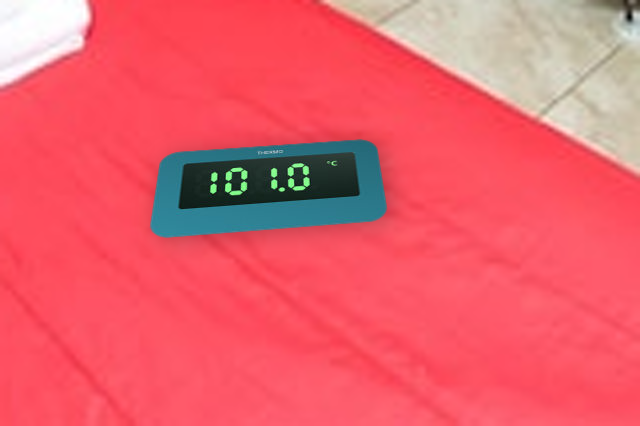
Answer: 101.0 °C
